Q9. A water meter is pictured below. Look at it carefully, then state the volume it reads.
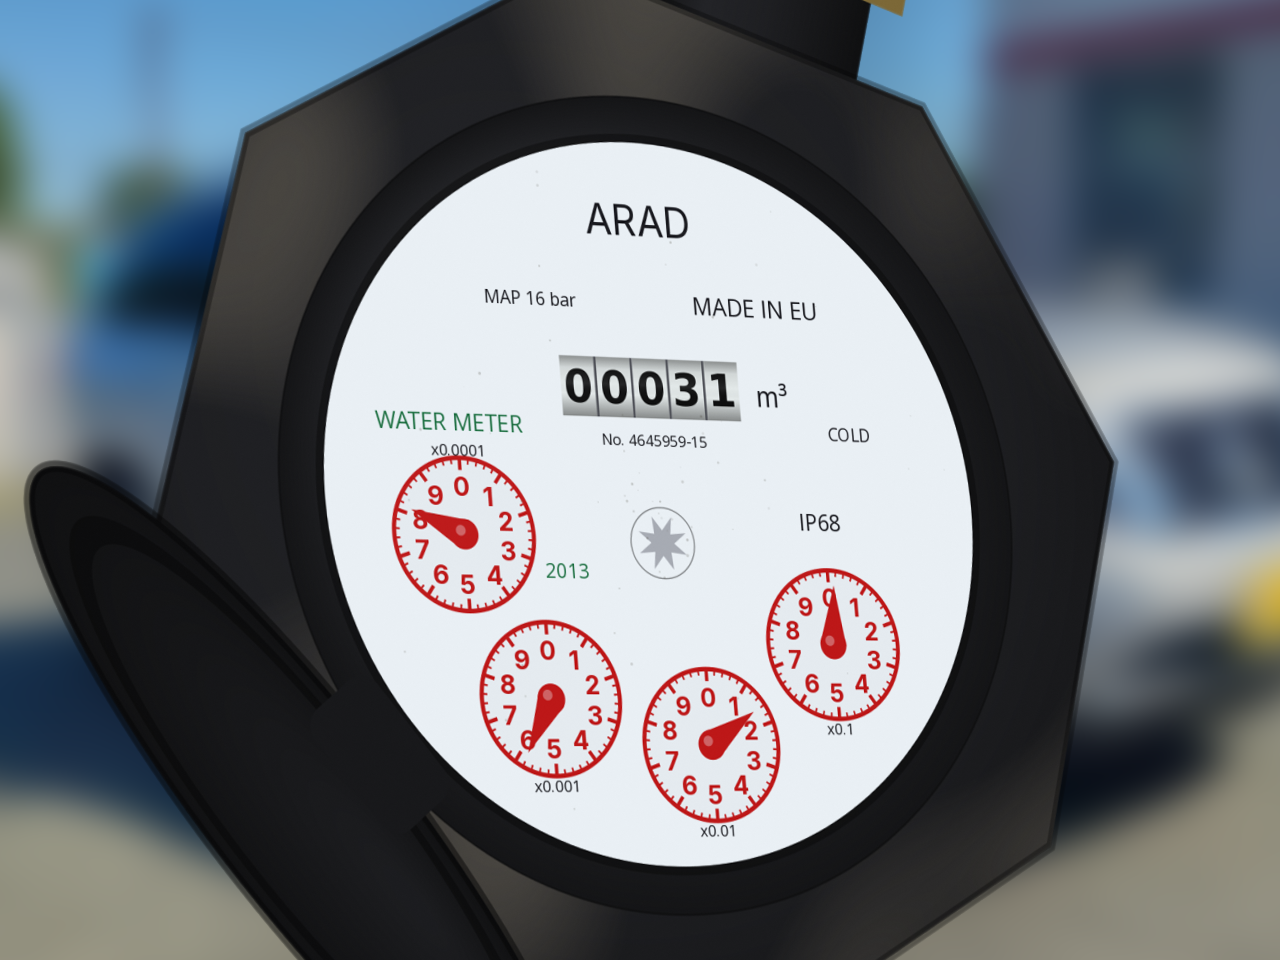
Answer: 31.0158 m³
